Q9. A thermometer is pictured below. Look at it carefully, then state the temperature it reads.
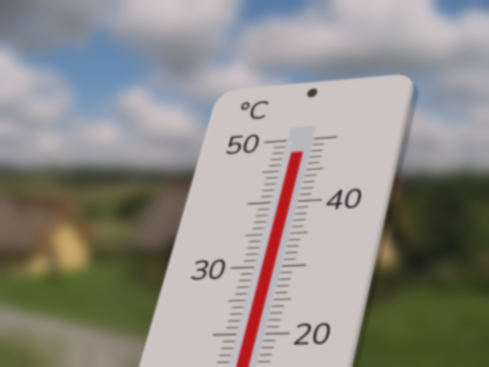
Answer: 48 °C
